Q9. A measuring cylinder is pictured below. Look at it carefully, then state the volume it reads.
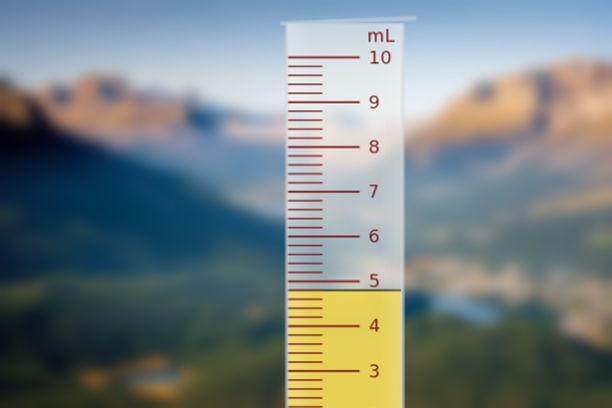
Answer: 4.8 mL
